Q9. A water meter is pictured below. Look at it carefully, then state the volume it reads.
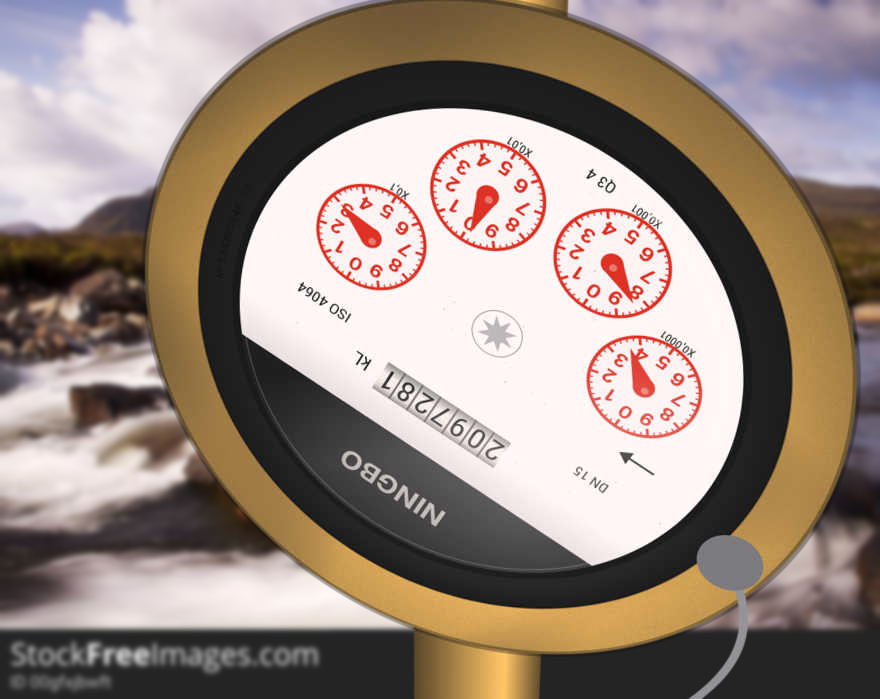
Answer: 2097281.2983 kL
